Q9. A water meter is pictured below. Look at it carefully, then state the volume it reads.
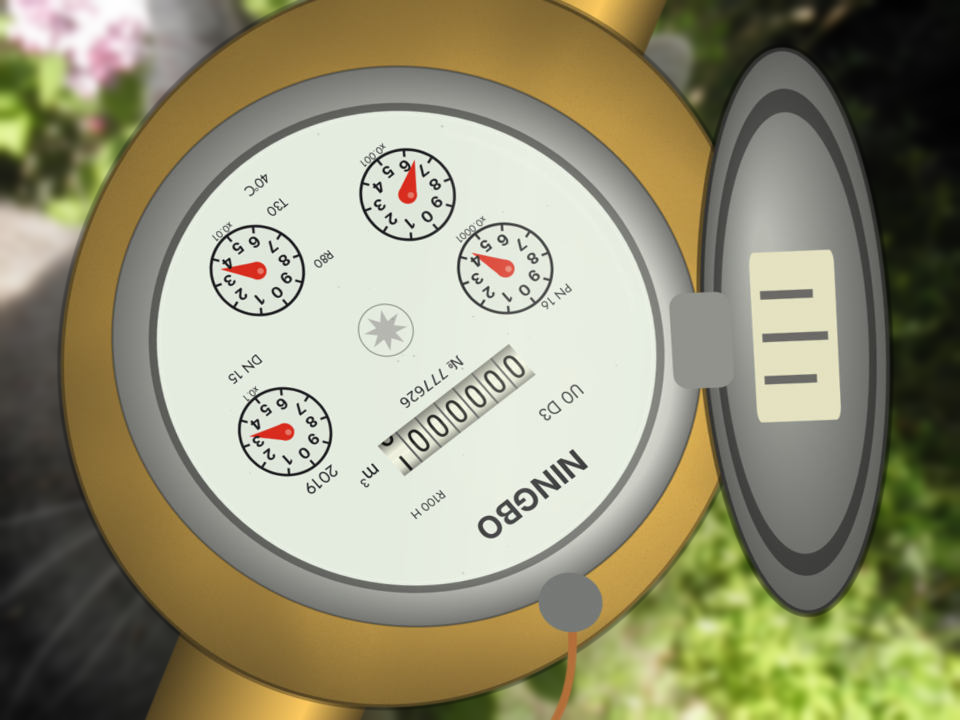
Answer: 1.3364 m³
